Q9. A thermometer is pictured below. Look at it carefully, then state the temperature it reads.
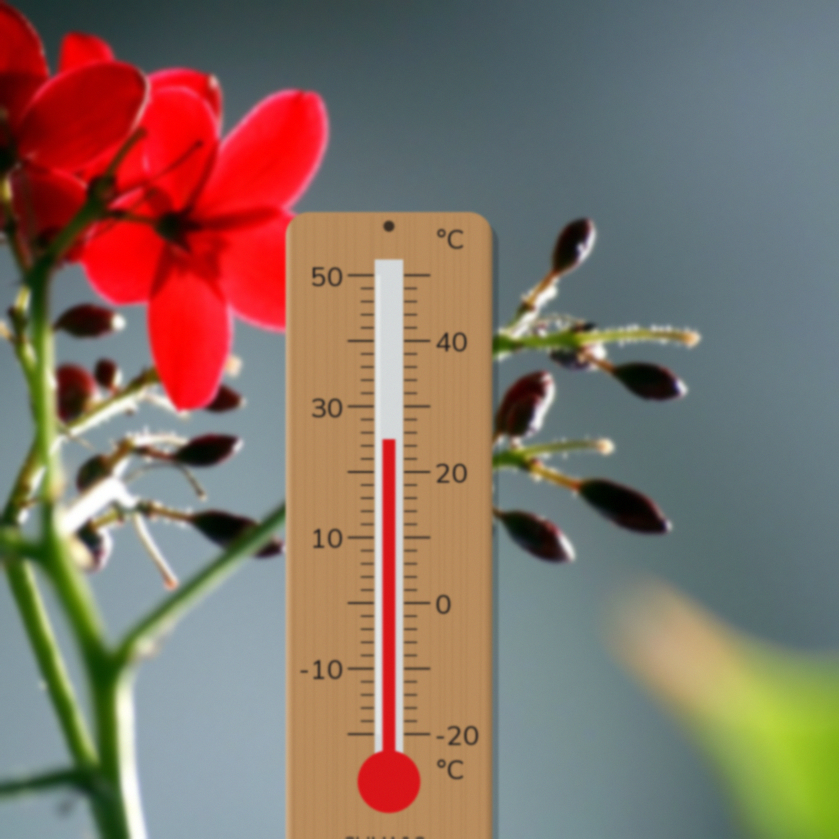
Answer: 25 °C
